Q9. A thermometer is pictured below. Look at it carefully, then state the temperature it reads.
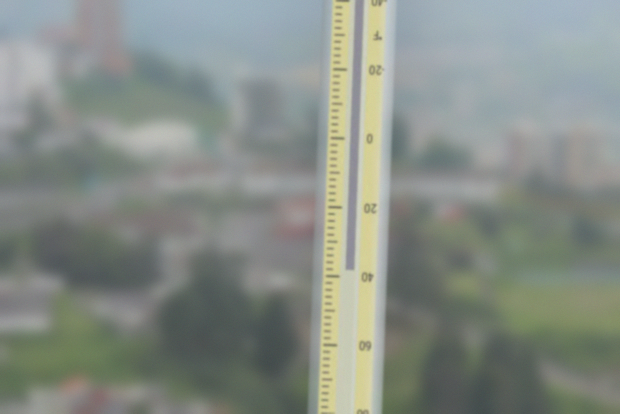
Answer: 38 °F
